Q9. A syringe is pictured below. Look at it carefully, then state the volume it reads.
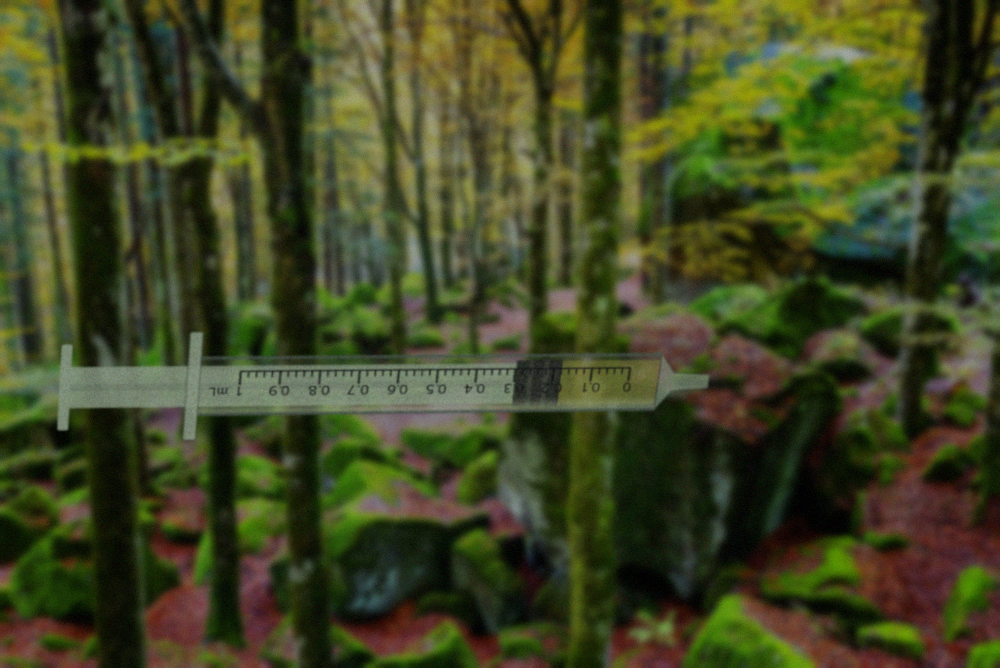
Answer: 0.18 mL
